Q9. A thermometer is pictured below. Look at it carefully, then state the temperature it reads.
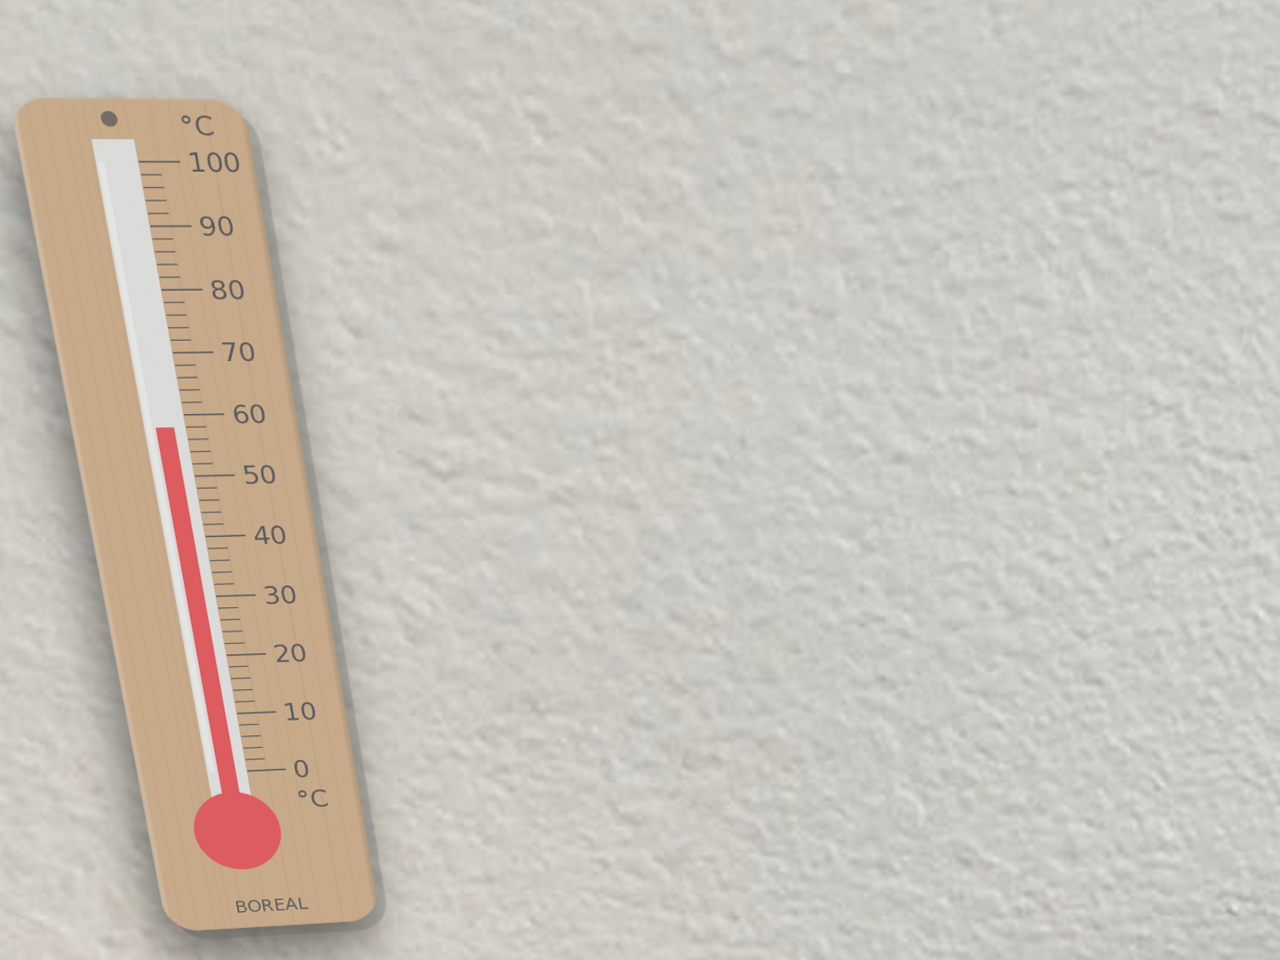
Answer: 58 °C
